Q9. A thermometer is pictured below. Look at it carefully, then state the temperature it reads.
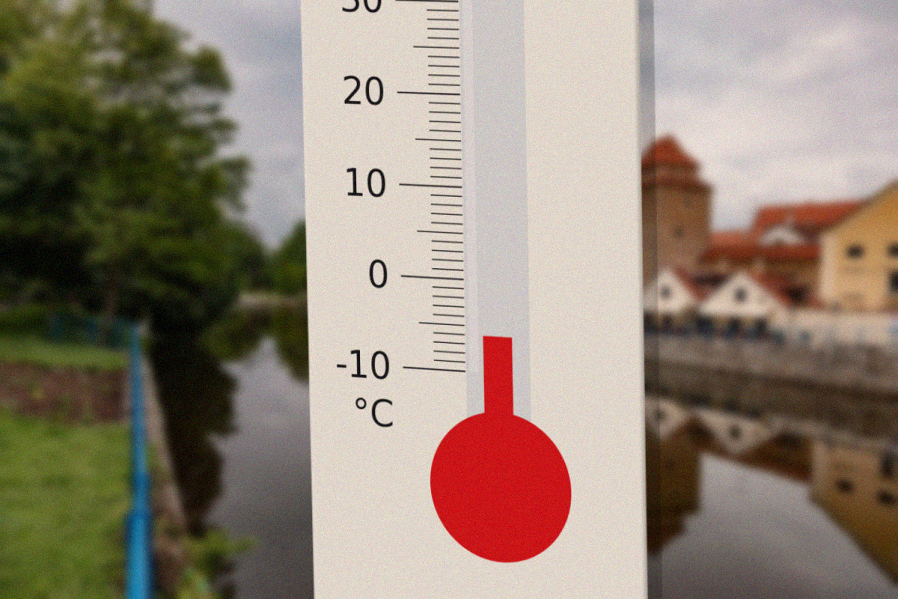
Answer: -6 °C
